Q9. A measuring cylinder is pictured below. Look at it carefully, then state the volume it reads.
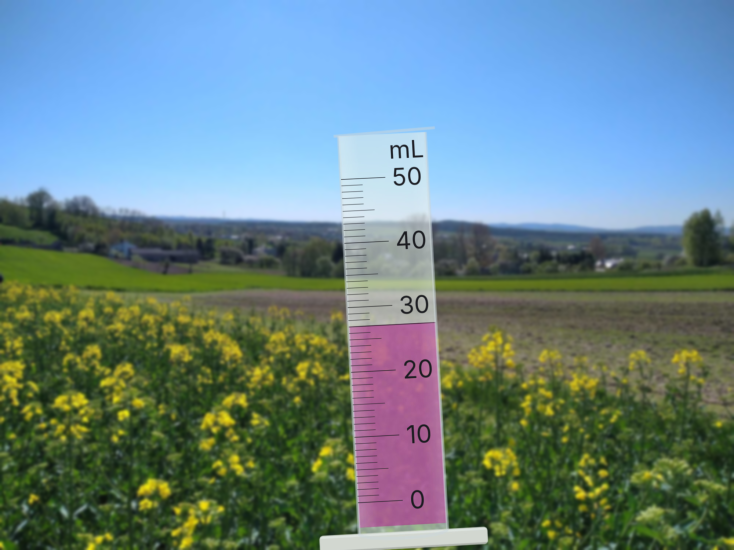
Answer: 27 mL
